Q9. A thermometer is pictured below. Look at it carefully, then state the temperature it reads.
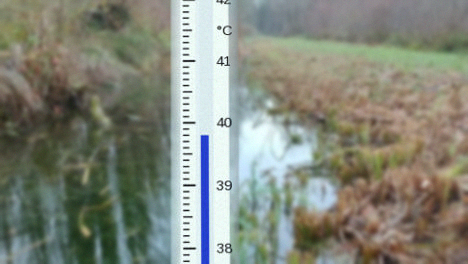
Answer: 39.8 °C
